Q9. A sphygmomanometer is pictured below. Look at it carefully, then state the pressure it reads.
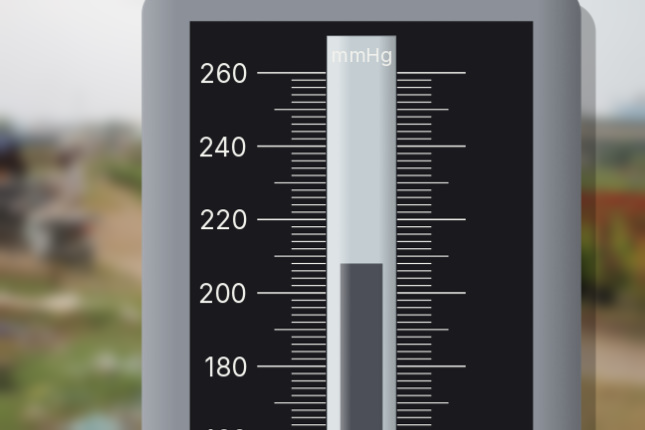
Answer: 208 mmHg
